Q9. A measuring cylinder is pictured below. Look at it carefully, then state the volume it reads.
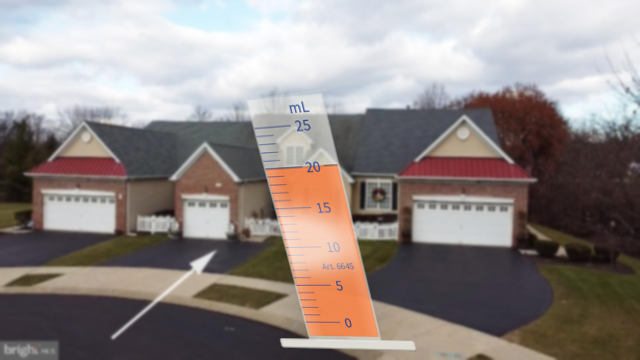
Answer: 20 mL
